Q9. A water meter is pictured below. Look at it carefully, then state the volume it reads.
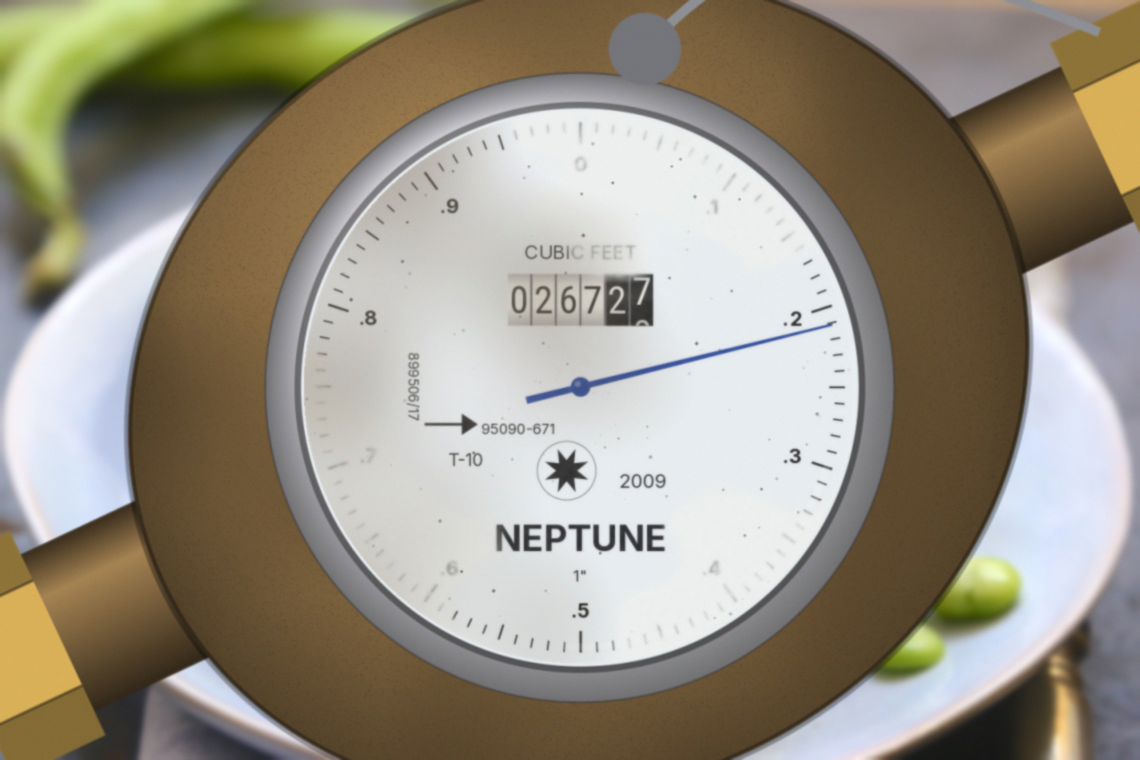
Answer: 26727.21 ft³
